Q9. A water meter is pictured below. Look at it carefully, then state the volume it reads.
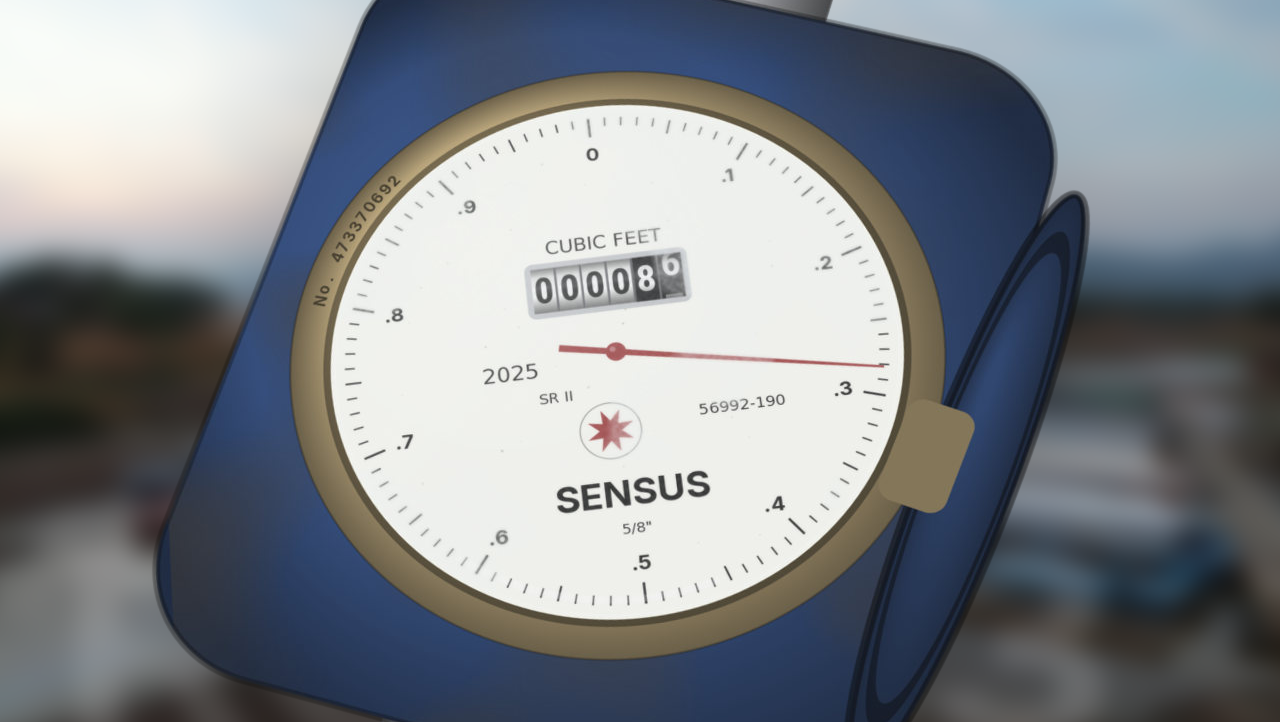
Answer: 86.28 ft³
